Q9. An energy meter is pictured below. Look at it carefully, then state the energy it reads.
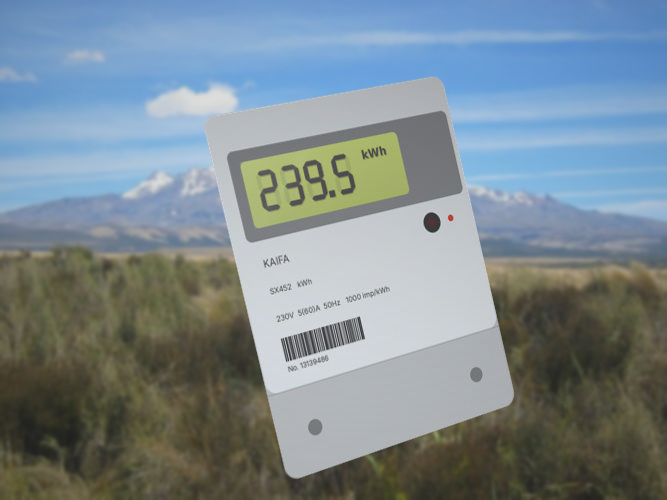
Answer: 239.5 kWh
